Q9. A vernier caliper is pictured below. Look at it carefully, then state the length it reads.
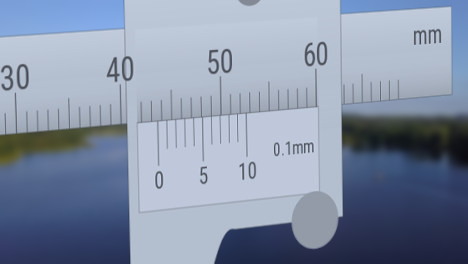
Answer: 43.6 mm
